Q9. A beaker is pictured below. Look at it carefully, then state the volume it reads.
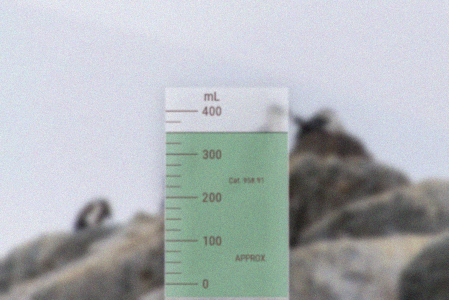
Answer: 350 mL
